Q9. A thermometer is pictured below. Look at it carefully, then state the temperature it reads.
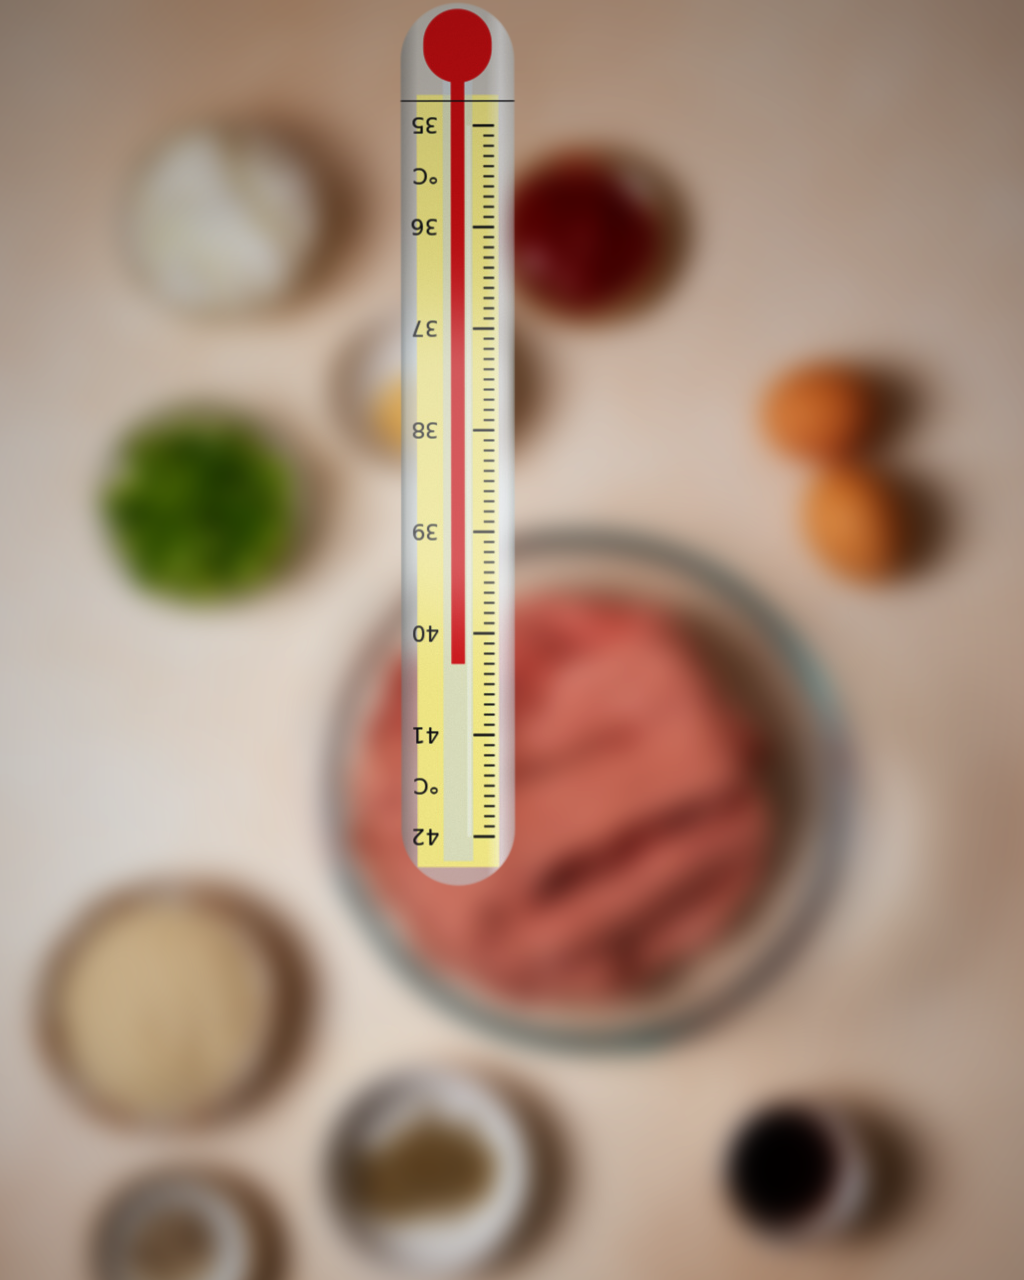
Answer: 40.3 °C
